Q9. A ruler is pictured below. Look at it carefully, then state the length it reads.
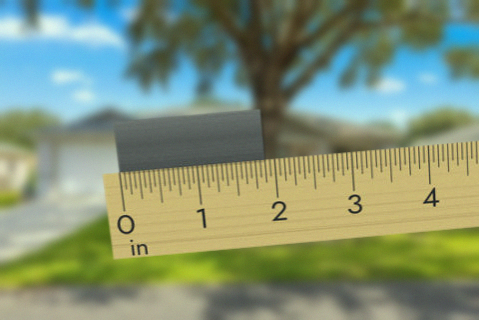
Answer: 1.875 in
